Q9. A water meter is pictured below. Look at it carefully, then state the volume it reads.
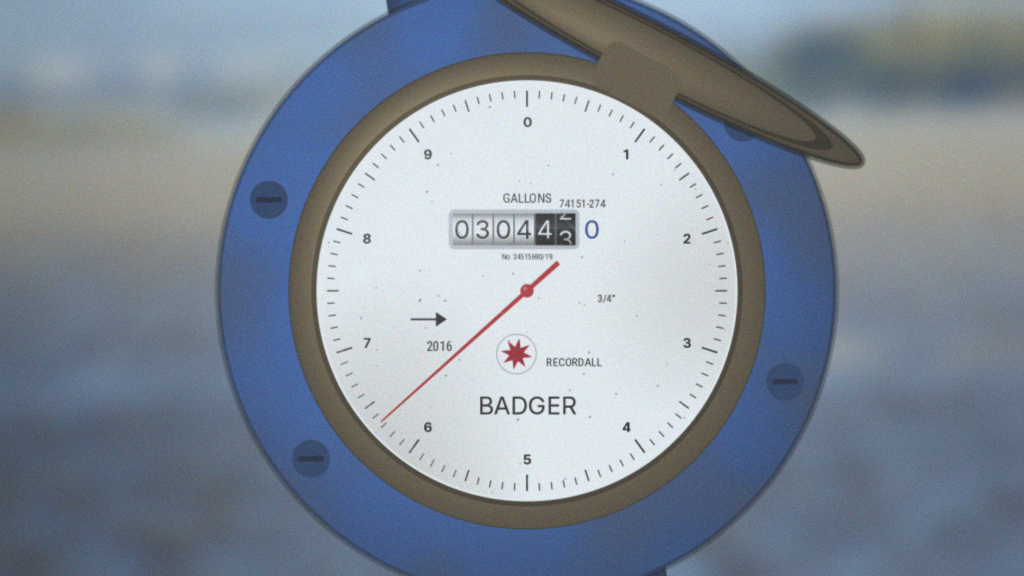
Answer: 304426.3 gal
